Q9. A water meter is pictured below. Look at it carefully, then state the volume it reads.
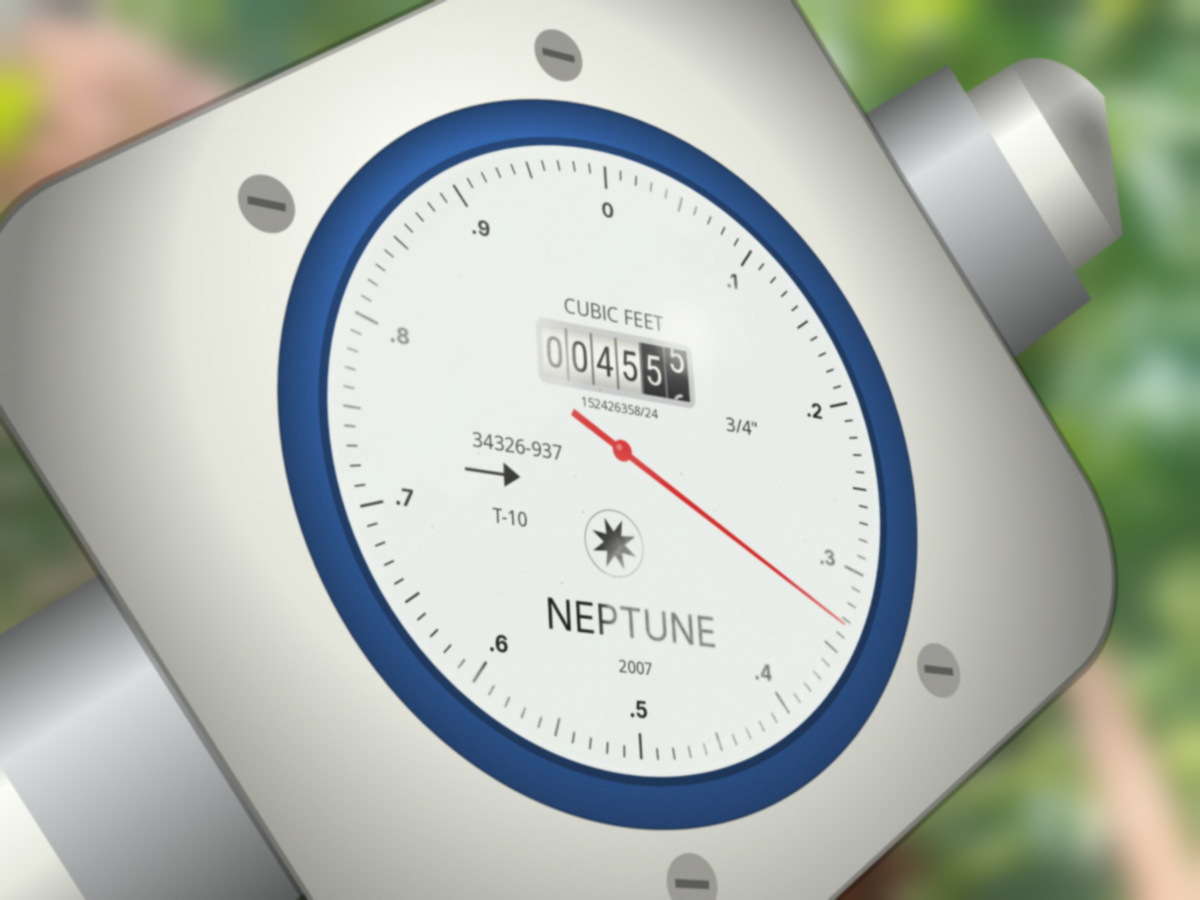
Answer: 4555.33 ft³
